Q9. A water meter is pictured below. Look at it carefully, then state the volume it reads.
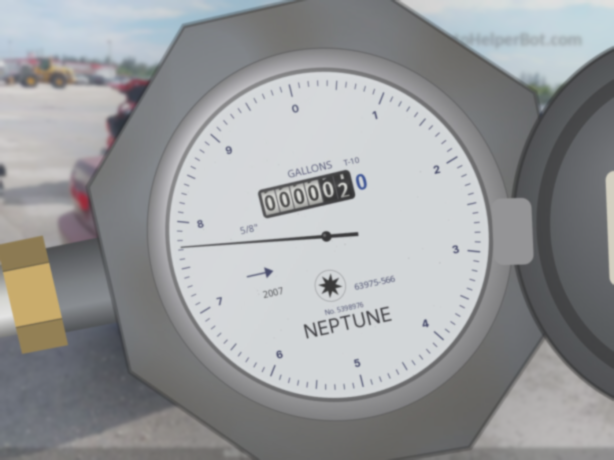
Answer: 17.7 gal
